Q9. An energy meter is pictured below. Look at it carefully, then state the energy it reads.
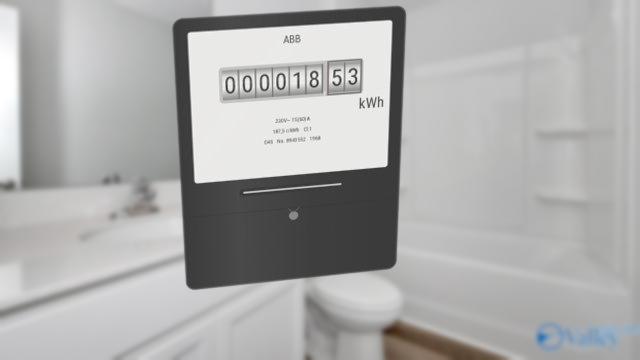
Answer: 18.53 kWh
